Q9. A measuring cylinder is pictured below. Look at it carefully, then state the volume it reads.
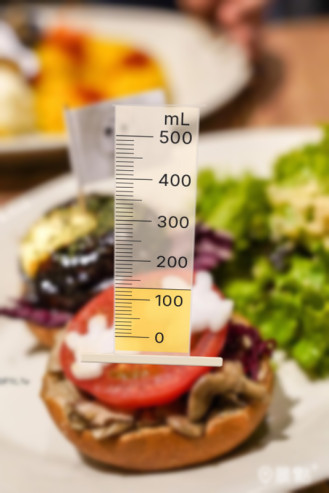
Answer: 130 mL
